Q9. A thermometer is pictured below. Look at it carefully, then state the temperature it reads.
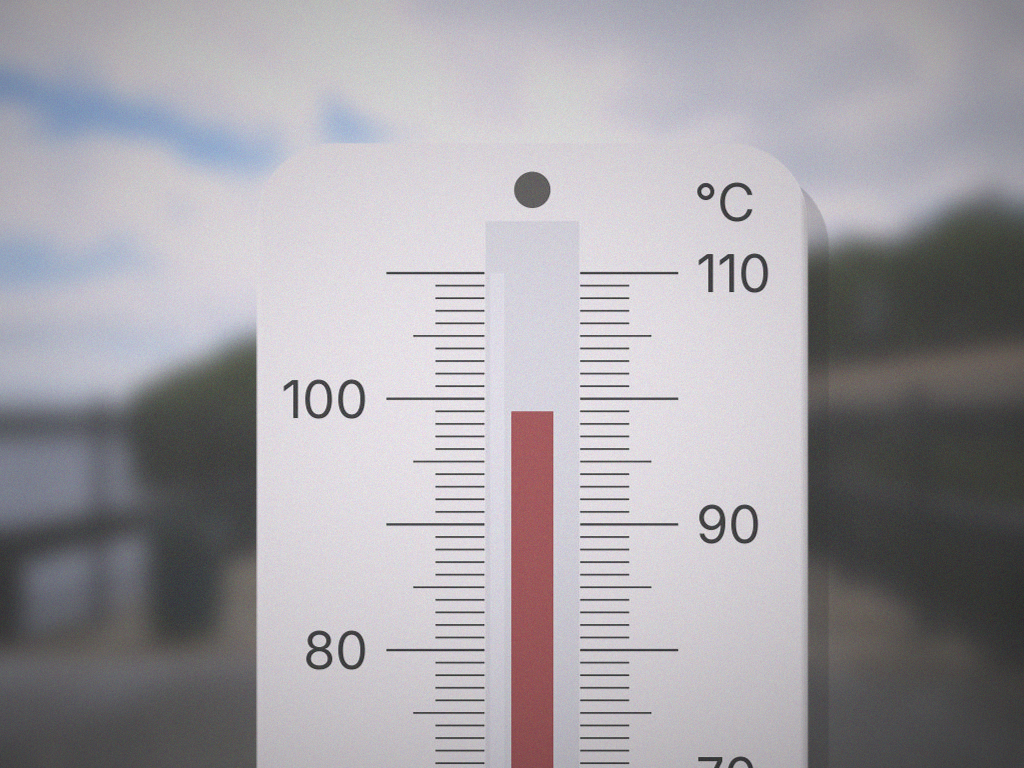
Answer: 99 °C
